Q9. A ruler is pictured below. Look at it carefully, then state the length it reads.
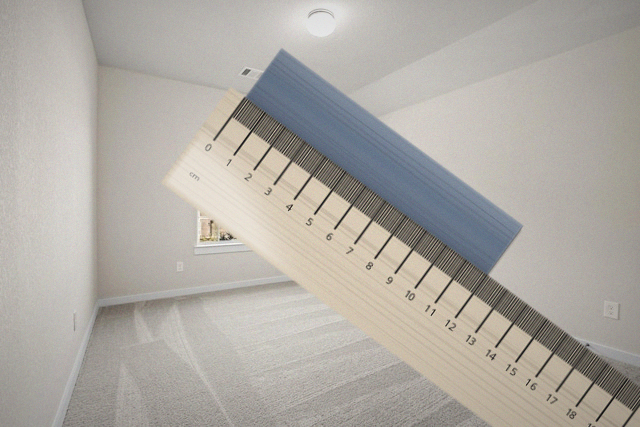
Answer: 12 cm
